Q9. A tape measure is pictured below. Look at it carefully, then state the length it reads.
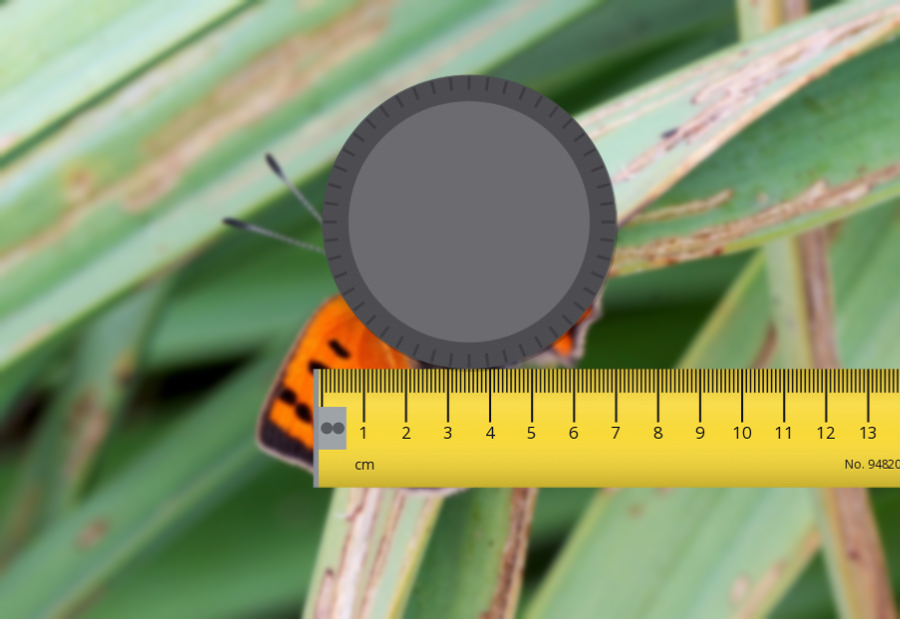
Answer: 7 cm
